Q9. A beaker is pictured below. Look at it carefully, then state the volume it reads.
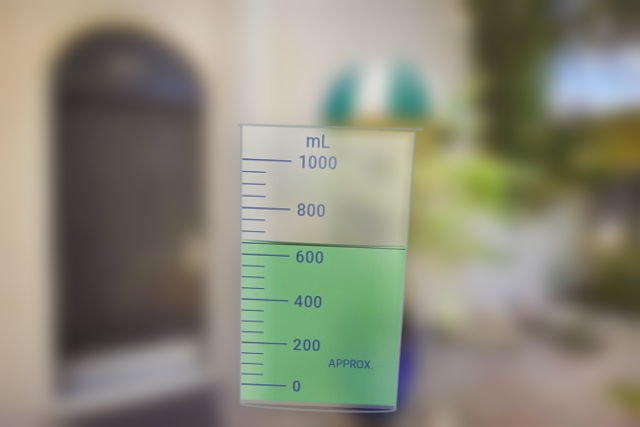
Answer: 650 mL
